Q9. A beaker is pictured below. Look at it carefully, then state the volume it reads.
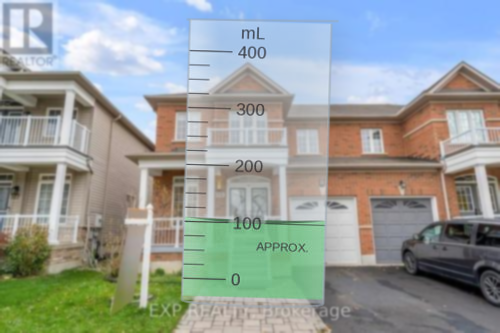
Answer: 100 mL
